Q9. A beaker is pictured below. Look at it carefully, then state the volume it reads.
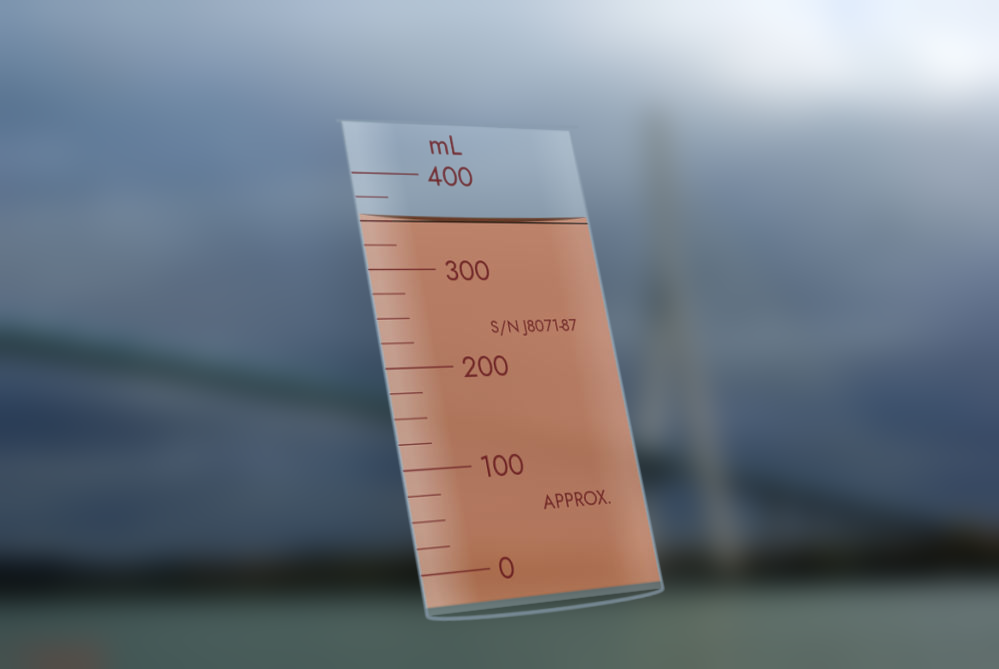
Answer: 350 mL
